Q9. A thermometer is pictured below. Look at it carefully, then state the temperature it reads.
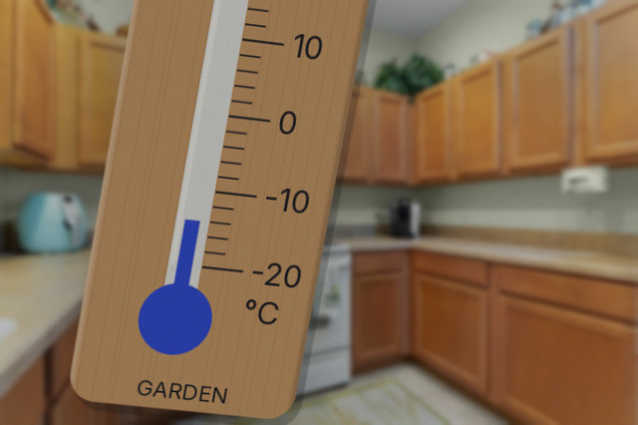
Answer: -14 °C
